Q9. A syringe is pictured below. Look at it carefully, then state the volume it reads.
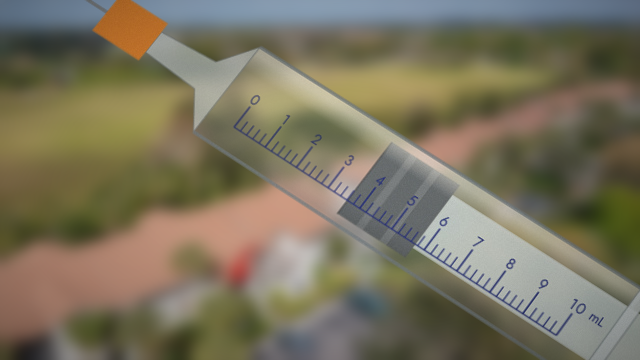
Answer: 3.6 mL
